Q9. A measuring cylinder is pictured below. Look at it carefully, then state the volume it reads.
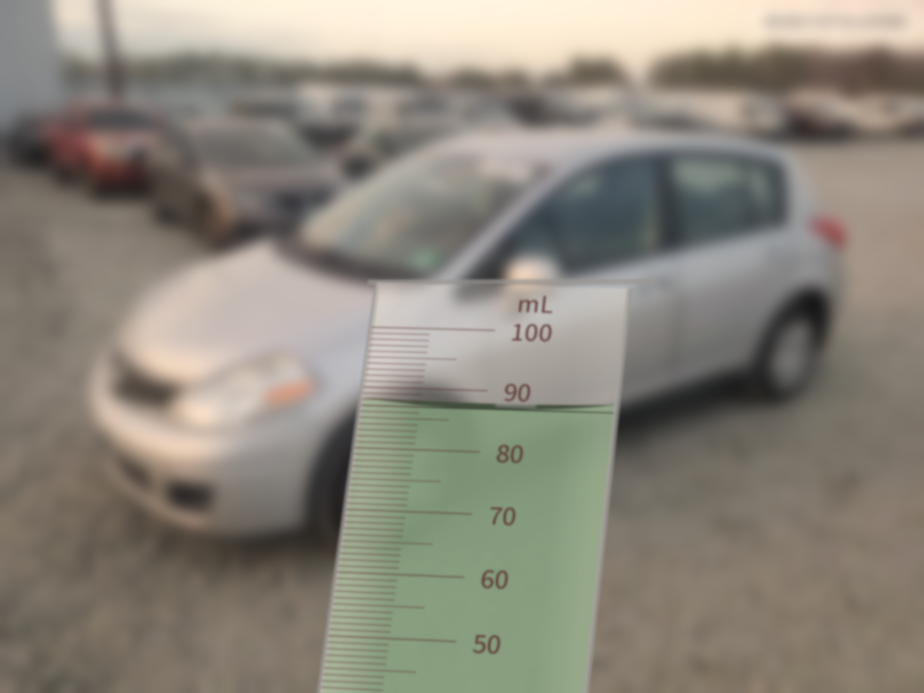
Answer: 87 mL
